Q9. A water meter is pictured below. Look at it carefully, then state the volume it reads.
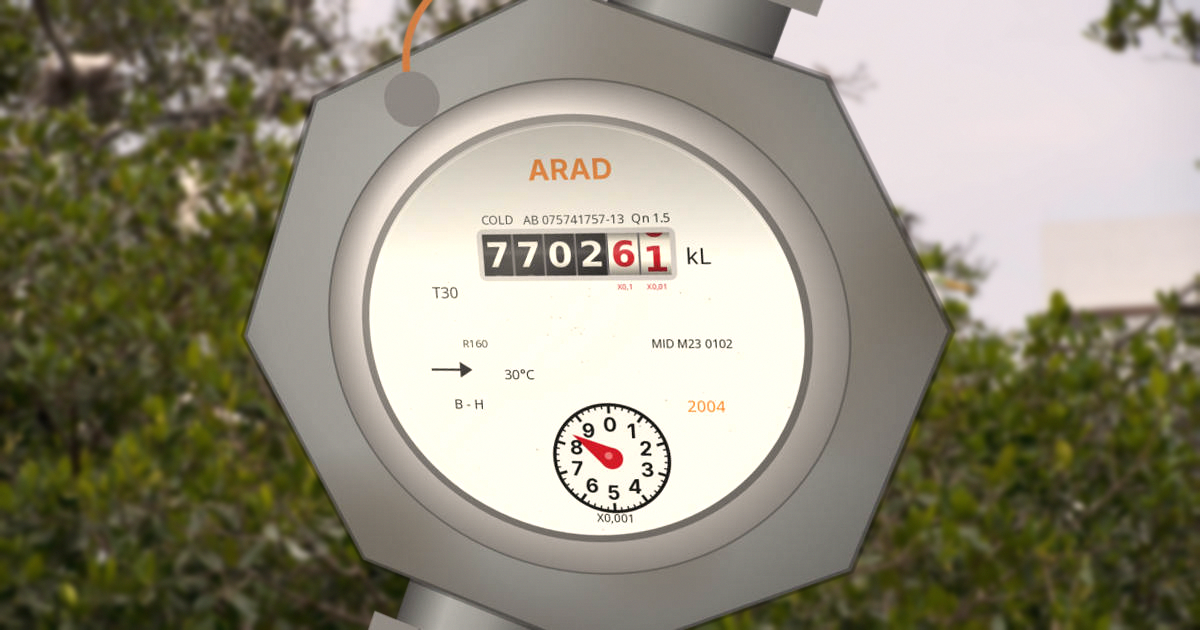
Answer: 7702.608 kL
